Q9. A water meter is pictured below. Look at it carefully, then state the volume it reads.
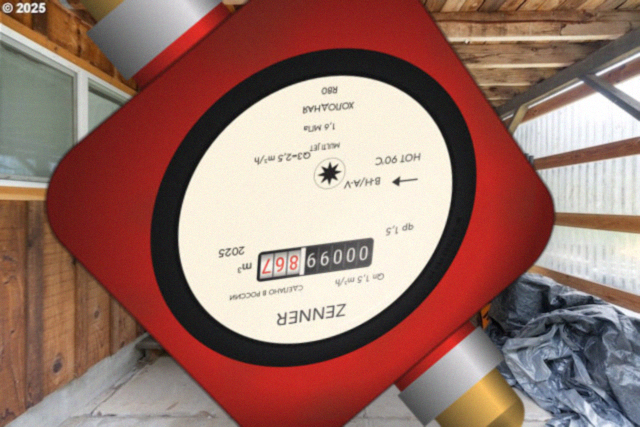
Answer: 99.867 m³
